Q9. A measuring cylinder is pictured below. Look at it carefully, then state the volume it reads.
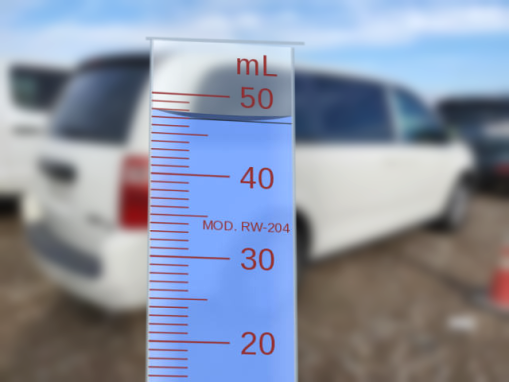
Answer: 47 mL
